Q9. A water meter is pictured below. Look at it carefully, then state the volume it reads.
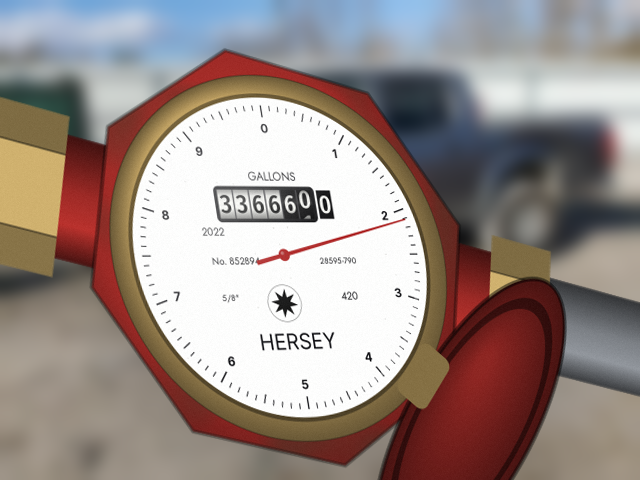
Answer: 3366602.1 gal
